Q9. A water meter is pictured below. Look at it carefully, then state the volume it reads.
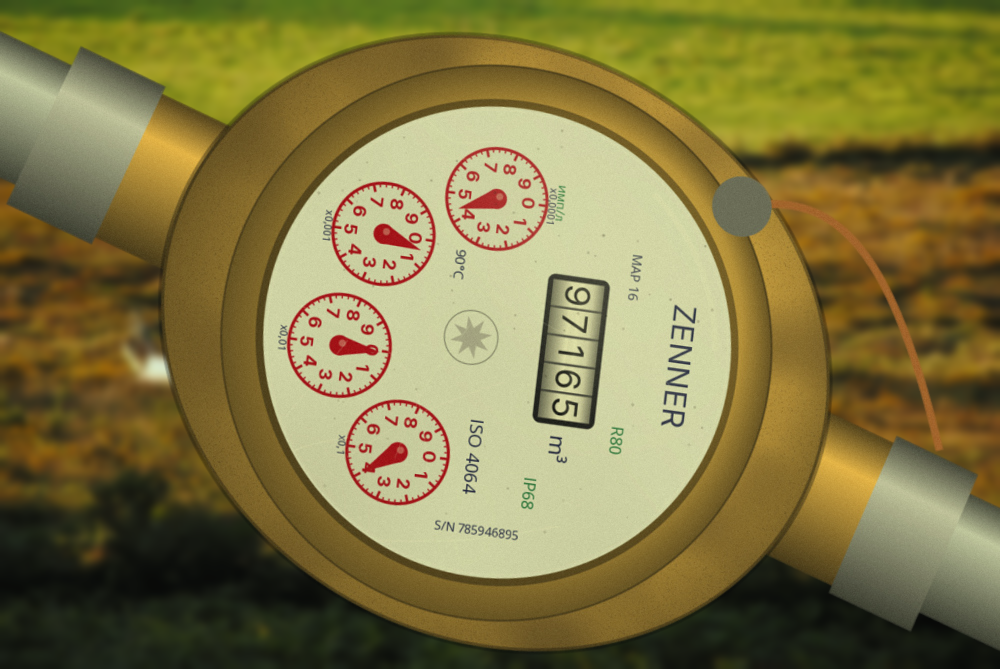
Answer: 97165.4004 m³
